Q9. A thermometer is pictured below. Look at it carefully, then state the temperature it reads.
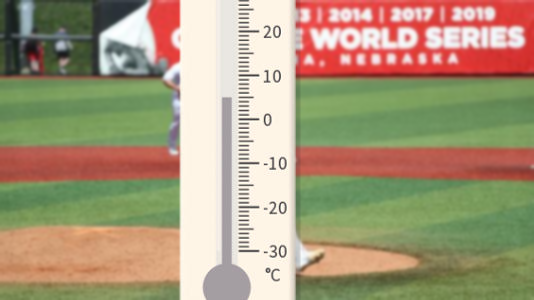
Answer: 5 °C
